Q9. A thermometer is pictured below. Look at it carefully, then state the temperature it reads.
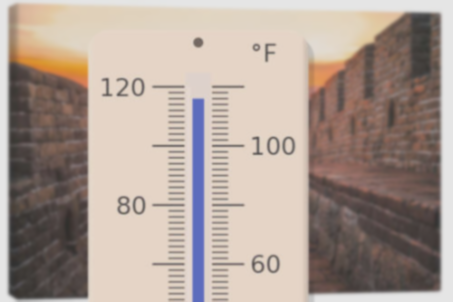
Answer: 116 °F
